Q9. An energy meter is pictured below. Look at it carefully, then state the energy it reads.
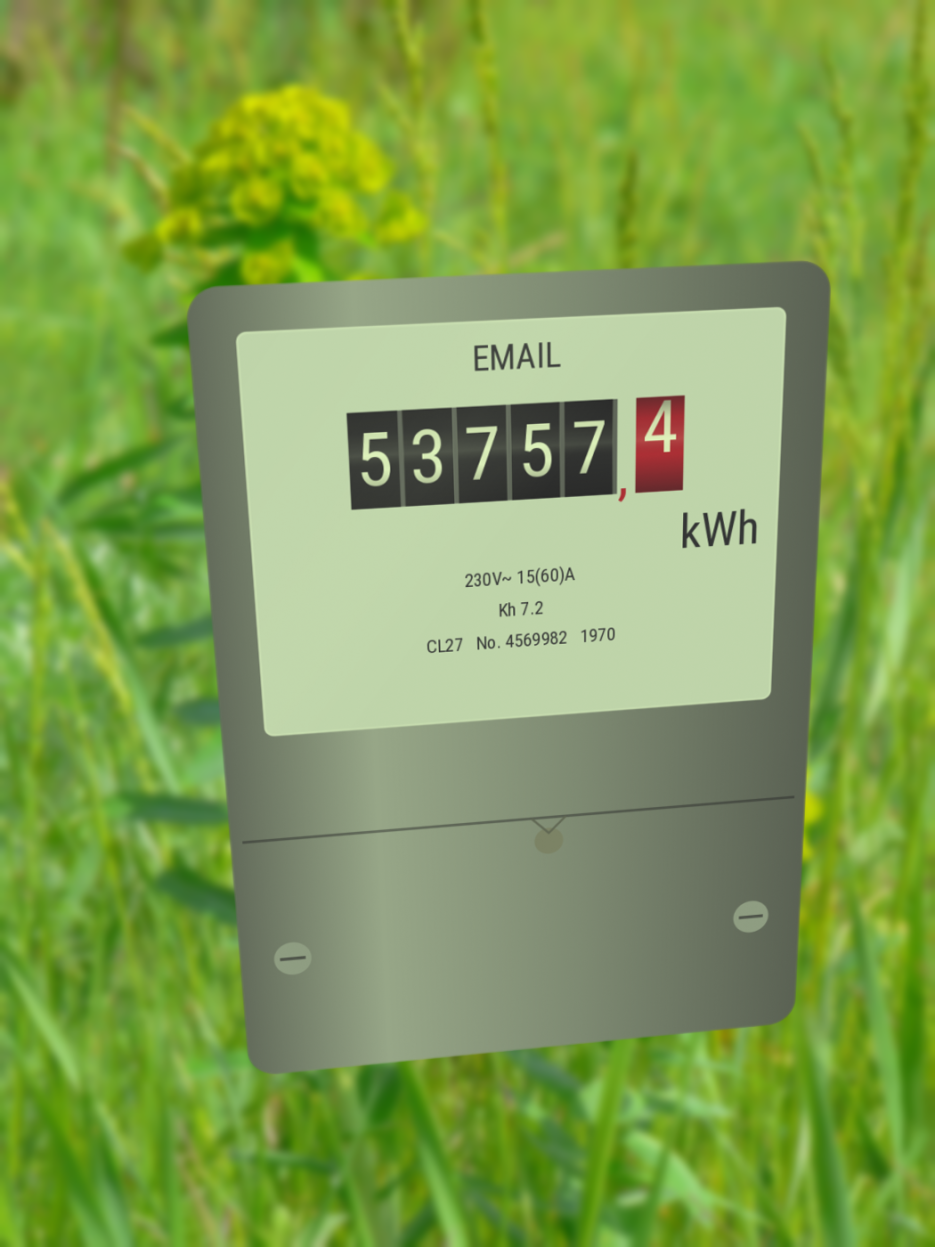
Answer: 53757.4 kWh
